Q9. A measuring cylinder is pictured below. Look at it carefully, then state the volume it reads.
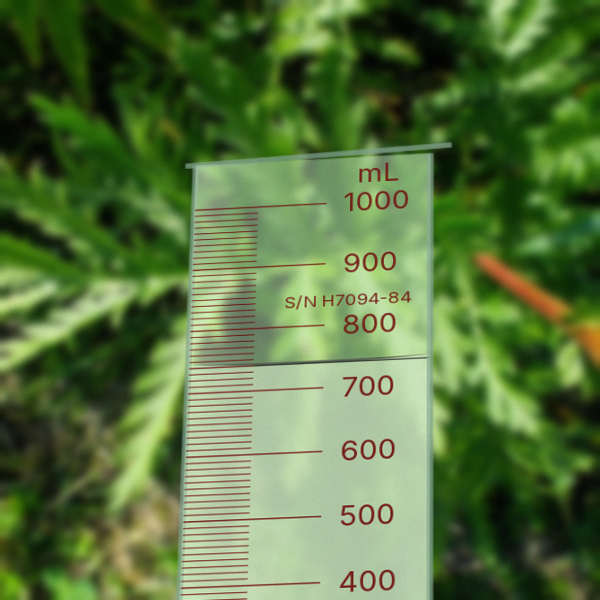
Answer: 740 mL
